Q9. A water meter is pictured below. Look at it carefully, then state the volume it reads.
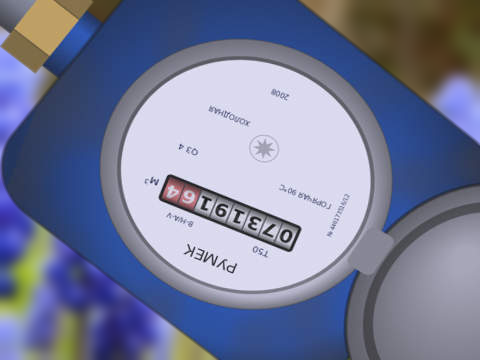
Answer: 73191.64 m³
